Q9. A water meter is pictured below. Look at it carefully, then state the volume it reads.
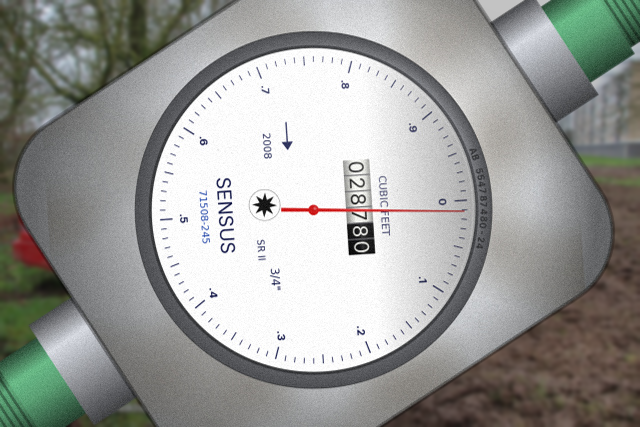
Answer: 28780.01 ft³
